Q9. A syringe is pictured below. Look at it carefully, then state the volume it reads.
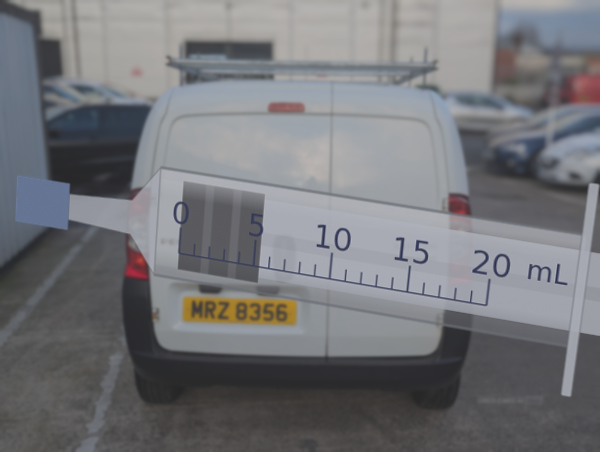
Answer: 0 mL
